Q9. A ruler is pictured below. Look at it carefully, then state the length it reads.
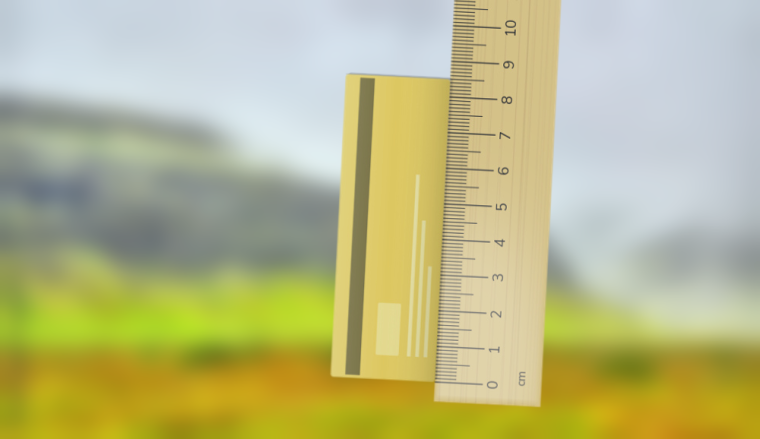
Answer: 8.5 cm
